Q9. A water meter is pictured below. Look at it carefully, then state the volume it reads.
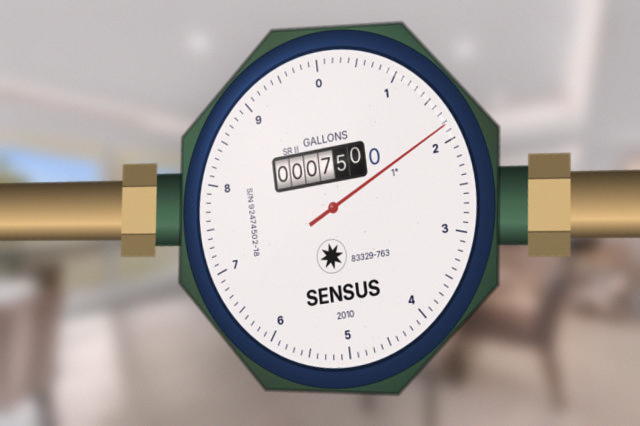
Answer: 7501.8 gal
